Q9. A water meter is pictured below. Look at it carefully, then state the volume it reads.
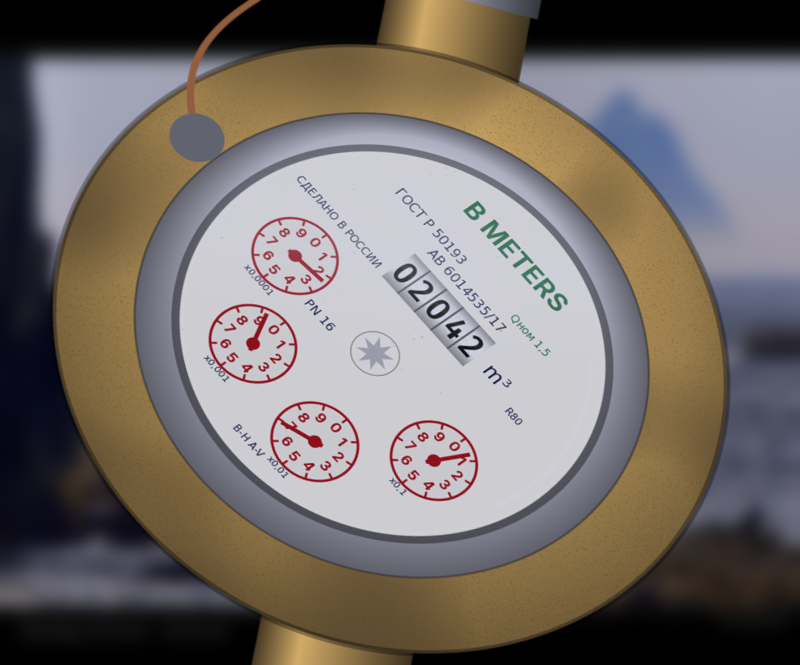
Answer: 2042.0692 m³
